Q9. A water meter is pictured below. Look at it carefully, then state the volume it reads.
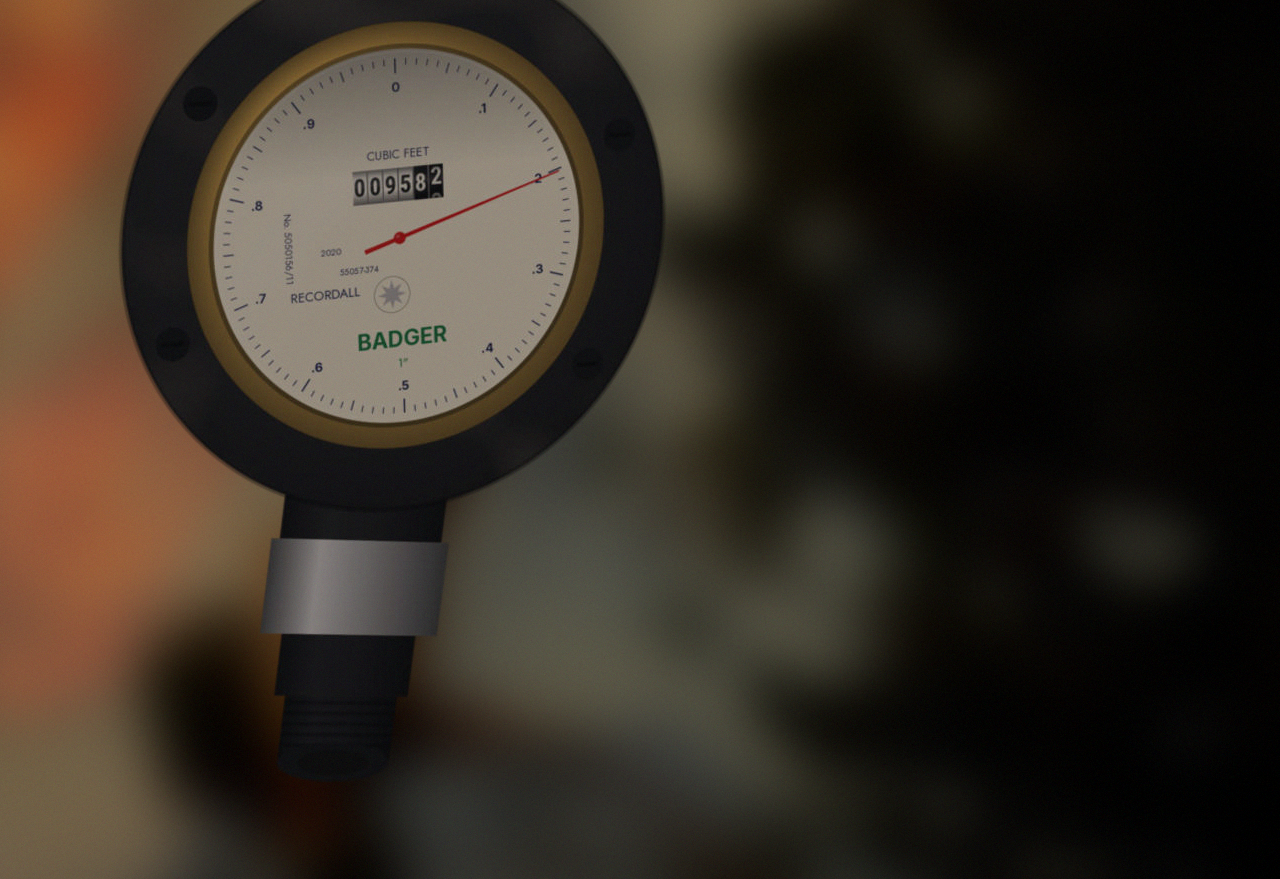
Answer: 9582.20 ft³
